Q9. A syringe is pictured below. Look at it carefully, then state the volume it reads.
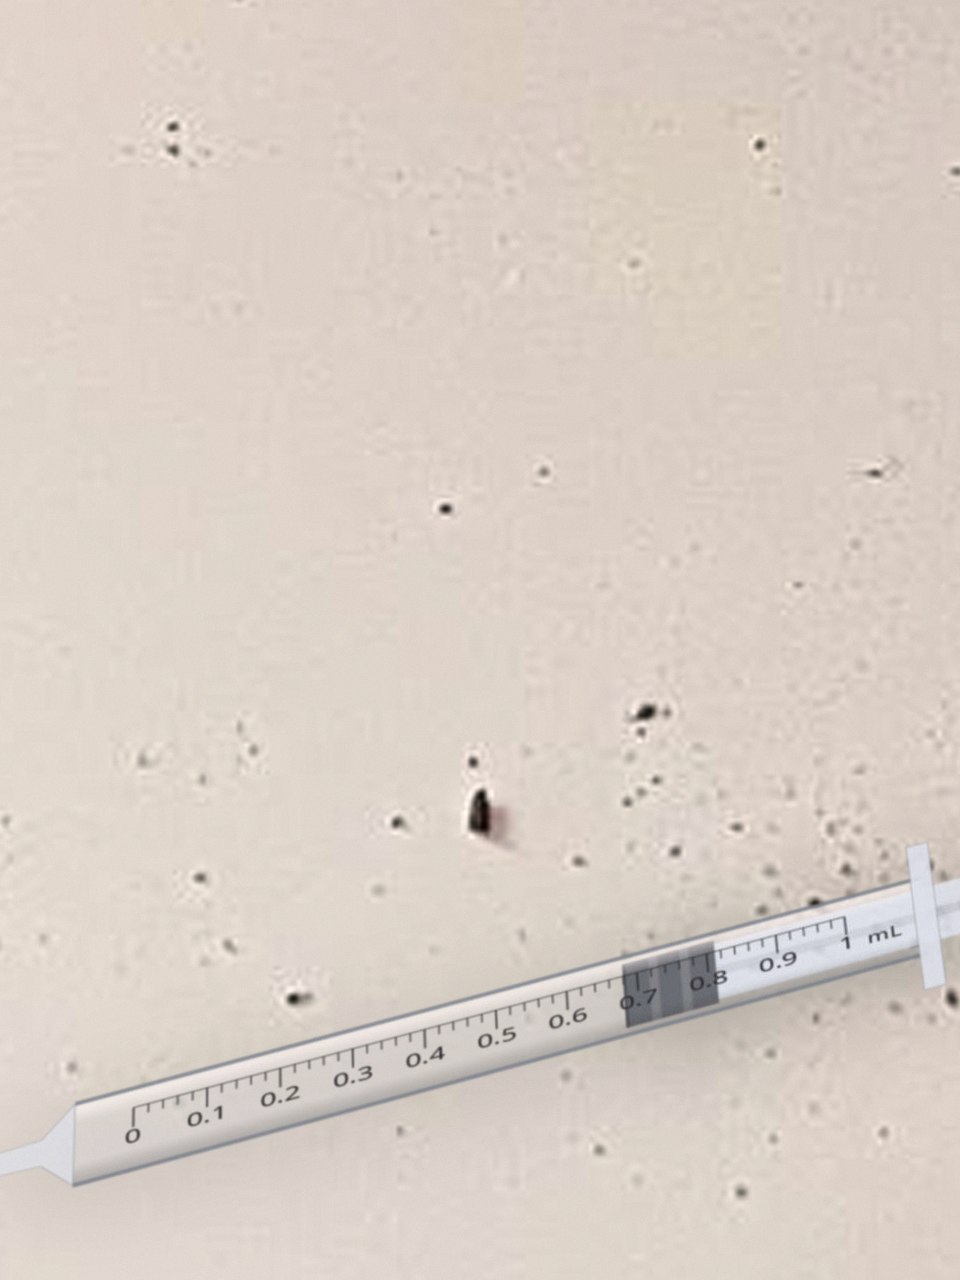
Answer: 0.68 mL
